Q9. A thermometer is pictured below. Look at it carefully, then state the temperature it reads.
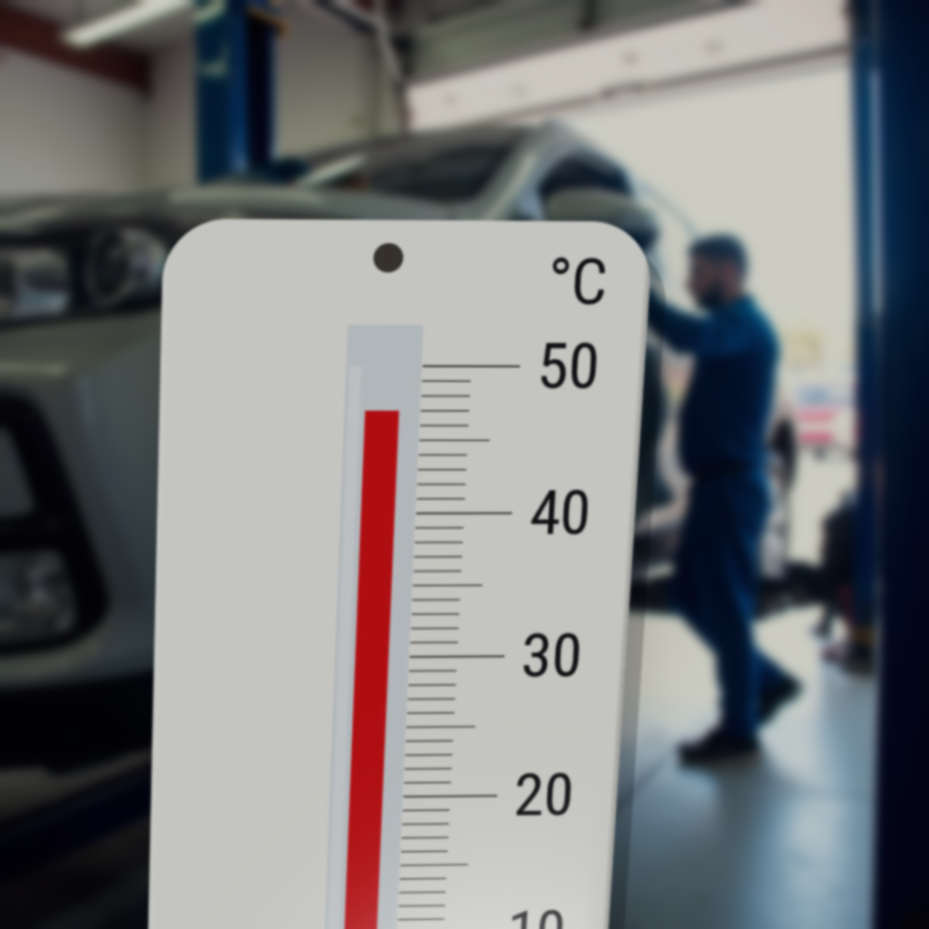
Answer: 47 °C
